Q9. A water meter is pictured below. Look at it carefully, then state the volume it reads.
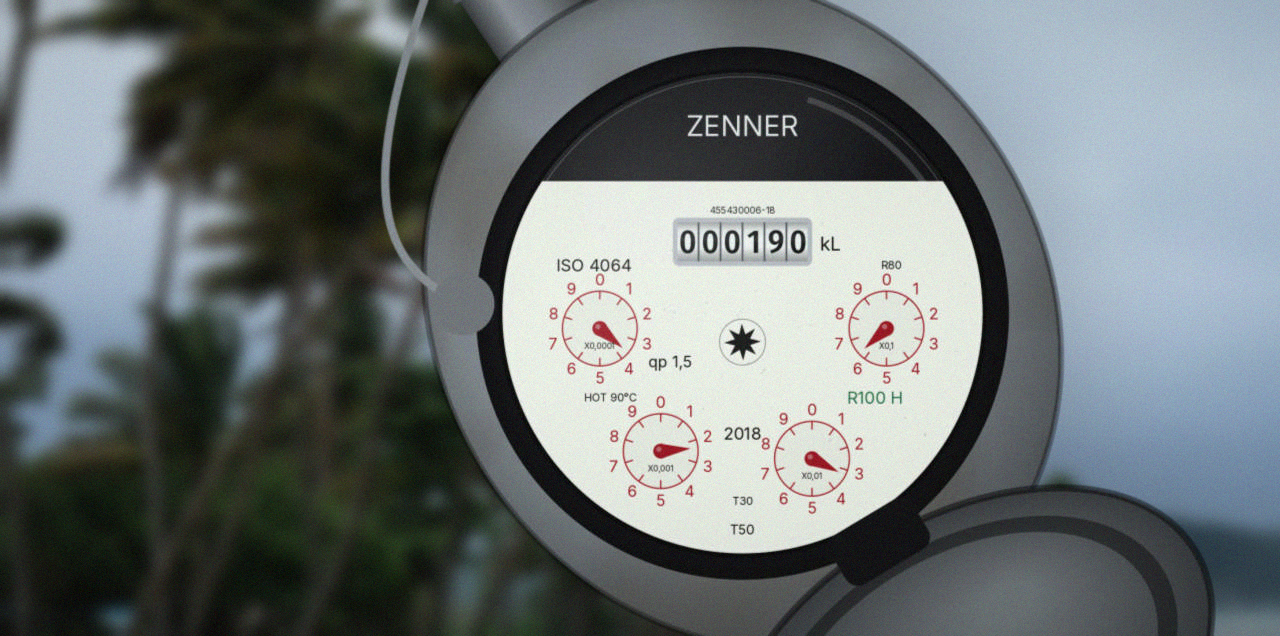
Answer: 190.6323 kL
